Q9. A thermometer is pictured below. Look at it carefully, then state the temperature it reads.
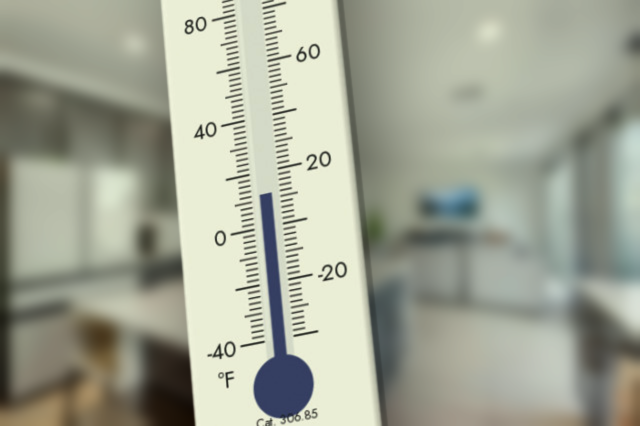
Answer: 12 °F
